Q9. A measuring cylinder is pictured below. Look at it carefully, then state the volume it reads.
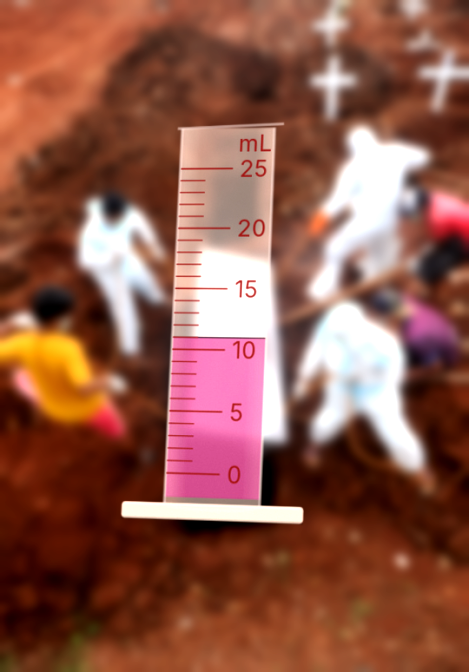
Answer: 11 mL
